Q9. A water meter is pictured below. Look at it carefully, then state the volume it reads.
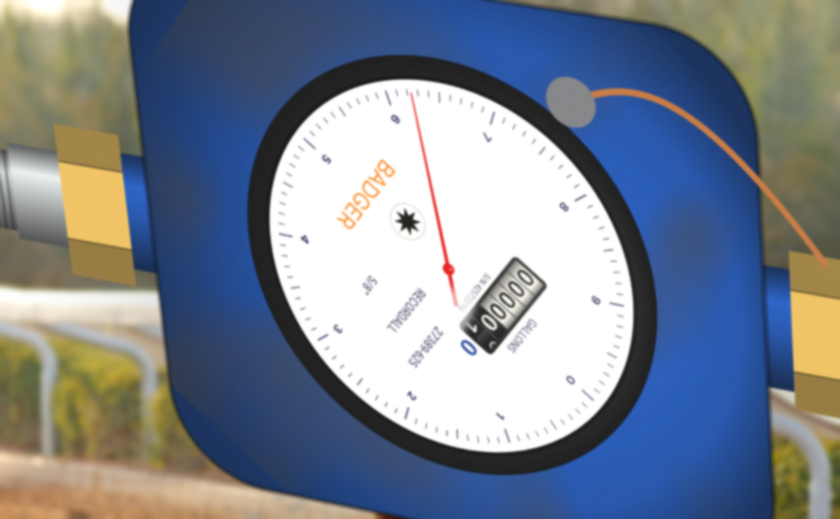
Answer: 6.2 gal
